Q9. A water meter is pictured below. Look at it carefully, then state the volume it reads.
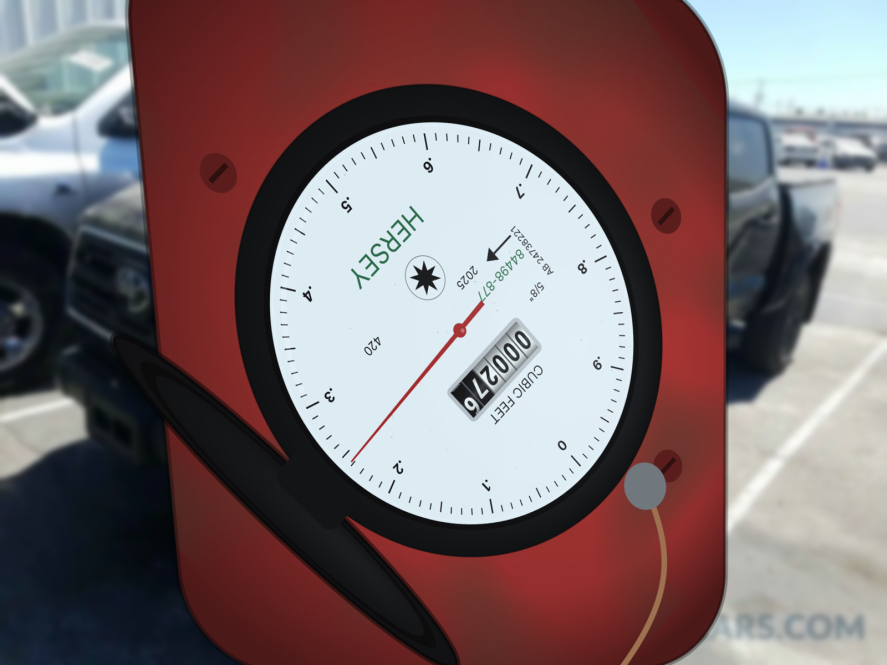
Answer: 276.24 ft³
